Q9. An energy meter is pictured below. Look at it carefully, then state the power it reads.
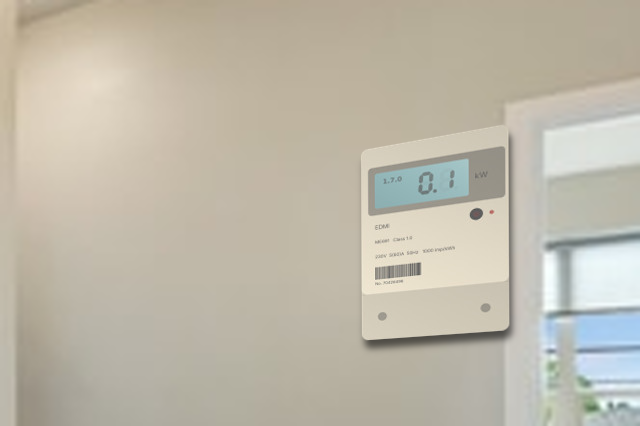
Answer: 0.1 kW
